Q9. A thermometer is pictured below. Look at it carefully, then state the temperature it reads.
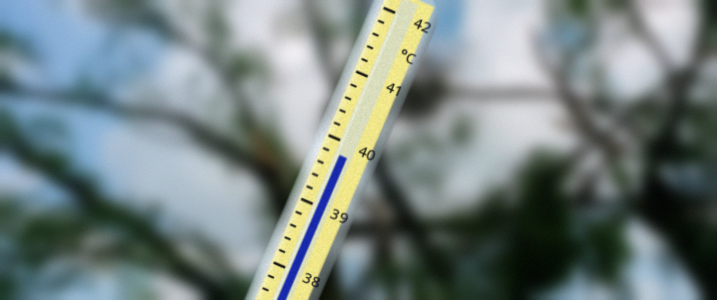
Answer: 39.8 °C
